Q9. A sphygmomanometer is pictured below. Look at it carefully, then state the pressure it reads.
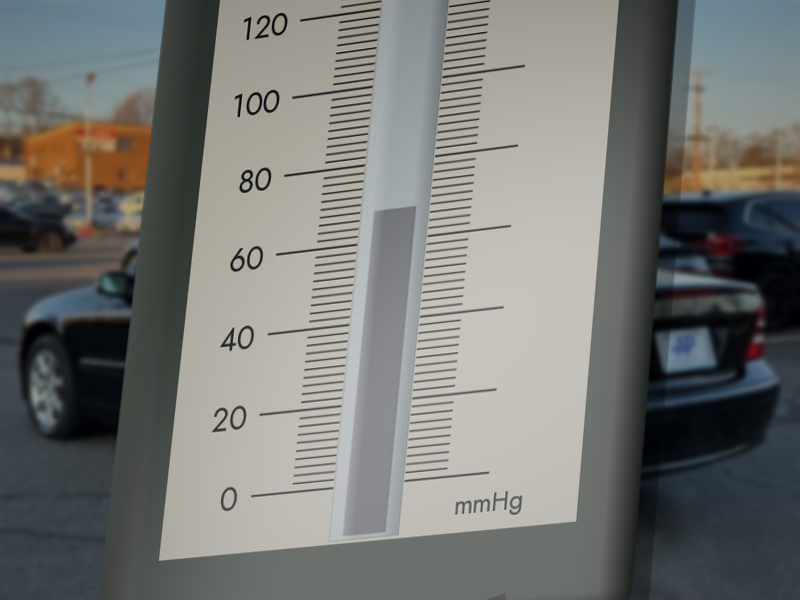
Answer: 68 mmHg
